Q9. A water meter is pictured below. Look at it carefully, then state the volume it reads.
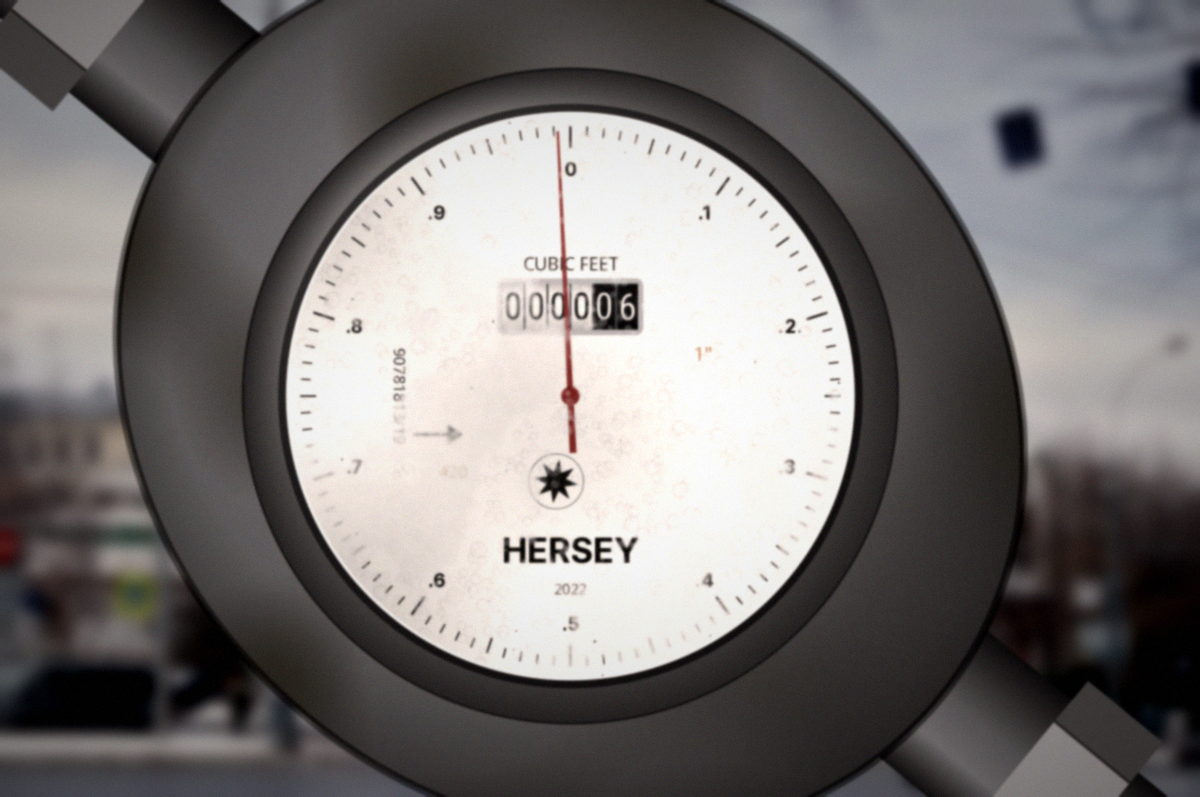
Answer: 5.99 ft³
